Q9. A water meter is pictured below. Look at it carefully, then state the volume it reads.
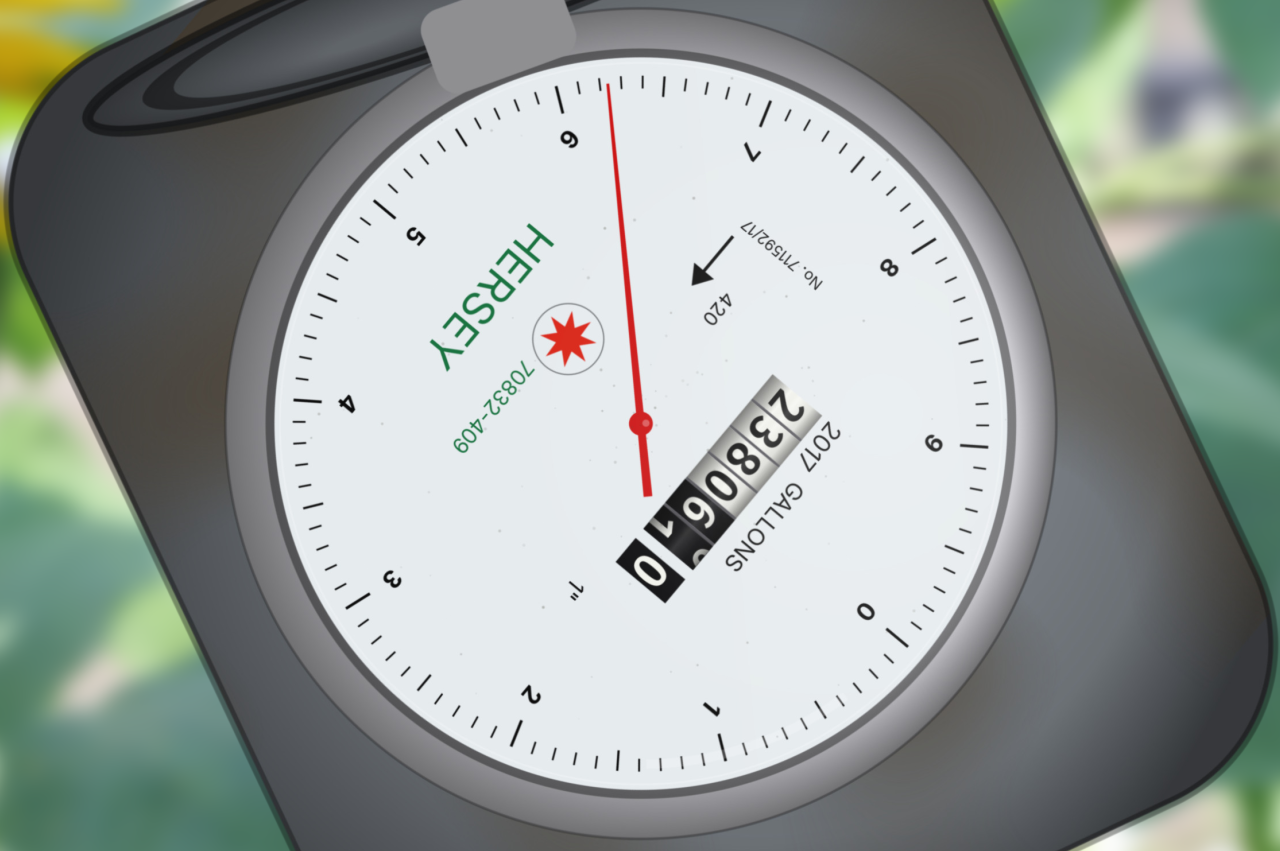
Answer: 2380606.2 gal
